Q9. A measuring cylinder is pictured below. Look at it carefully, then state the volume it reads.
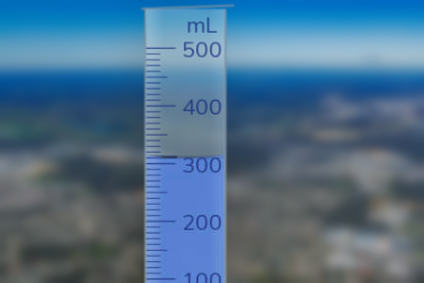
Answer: 310 mL
